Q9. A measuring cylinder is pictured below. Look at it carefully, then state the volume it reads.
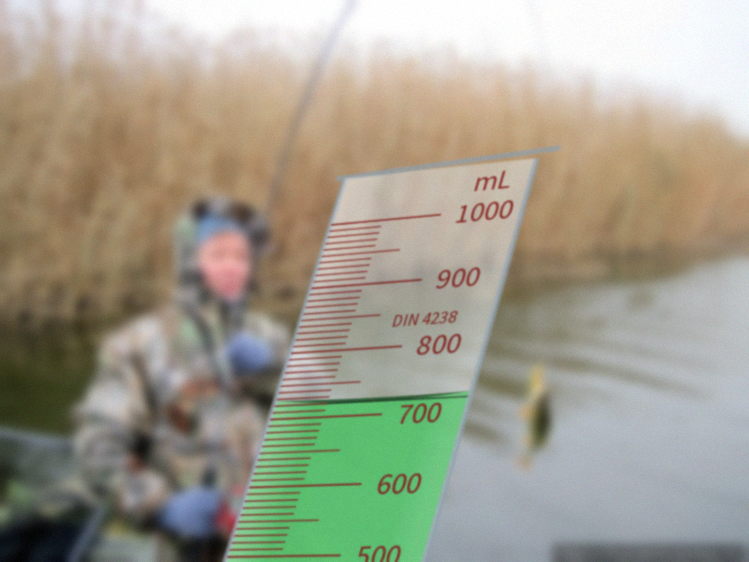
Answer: 720 mL
